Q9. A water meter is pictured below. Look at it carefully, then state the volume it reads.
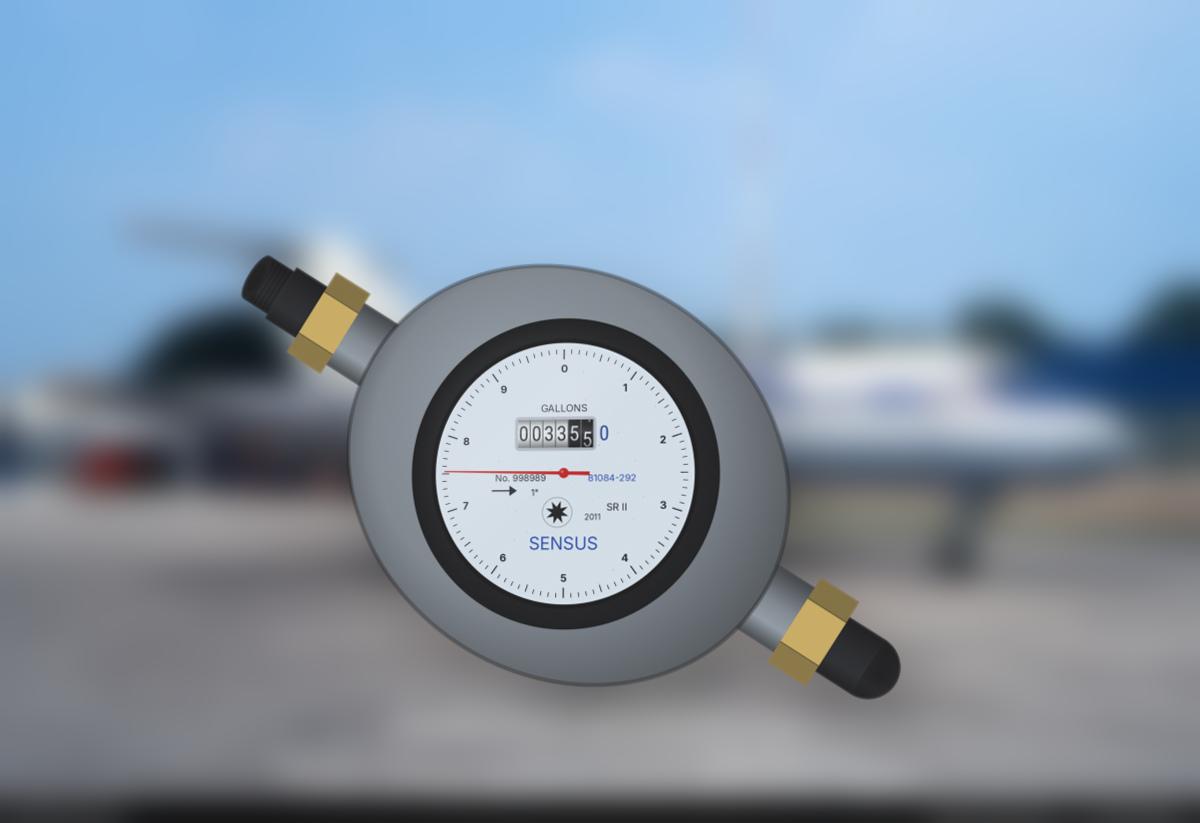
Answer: 33547.5 gal
